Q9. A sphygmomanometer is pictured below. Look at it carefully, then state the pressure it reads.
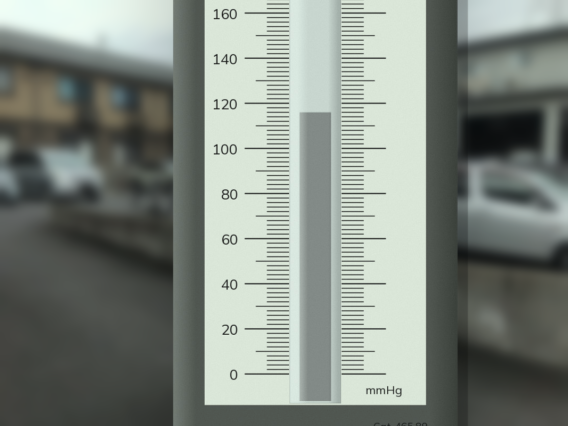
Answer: 116 mmHg
